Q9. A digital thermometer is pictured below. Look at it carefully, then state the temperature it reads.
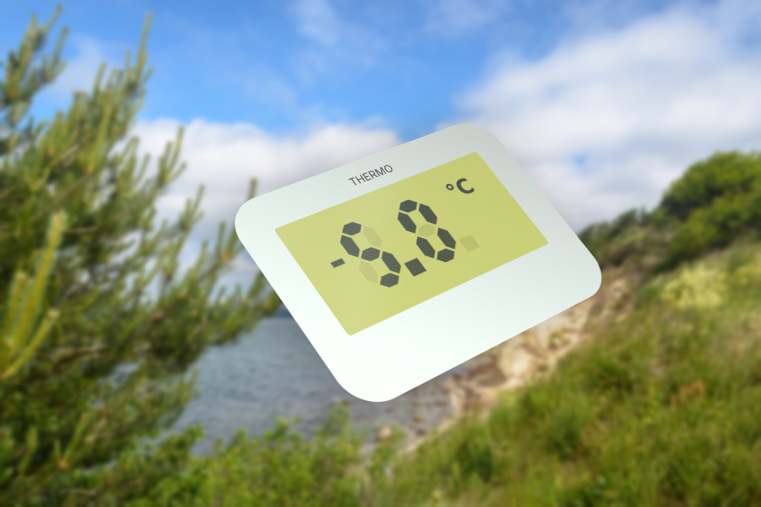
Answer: -5.0 °C
